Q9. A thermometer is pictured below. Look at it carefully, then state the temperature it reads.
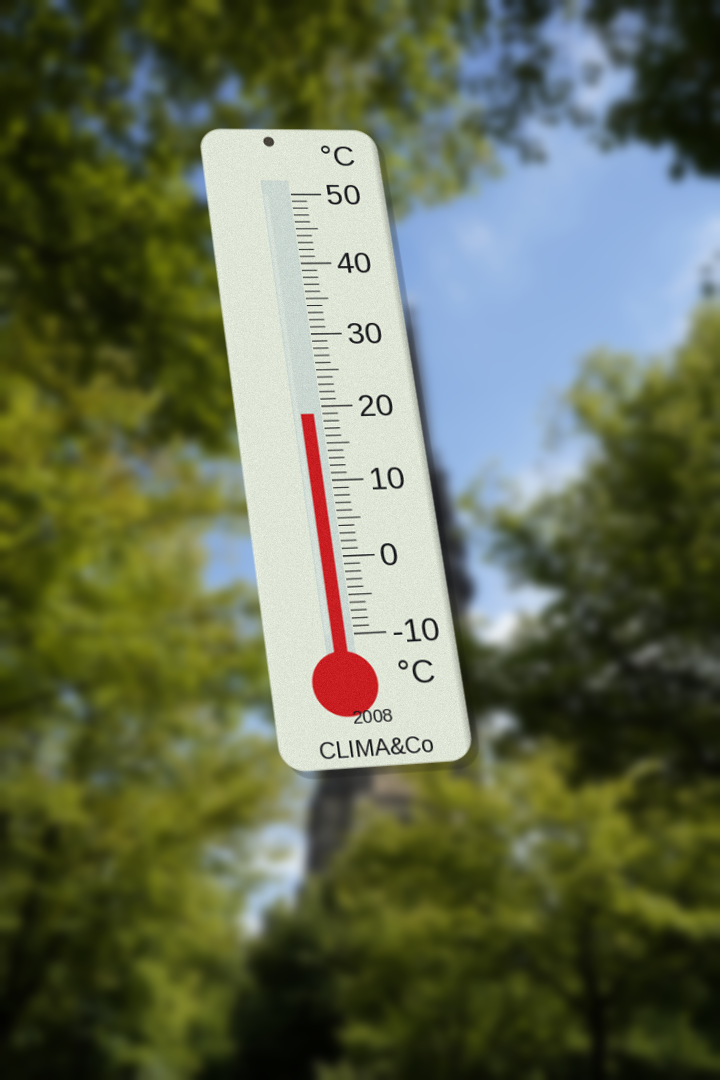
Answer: 19 °C
